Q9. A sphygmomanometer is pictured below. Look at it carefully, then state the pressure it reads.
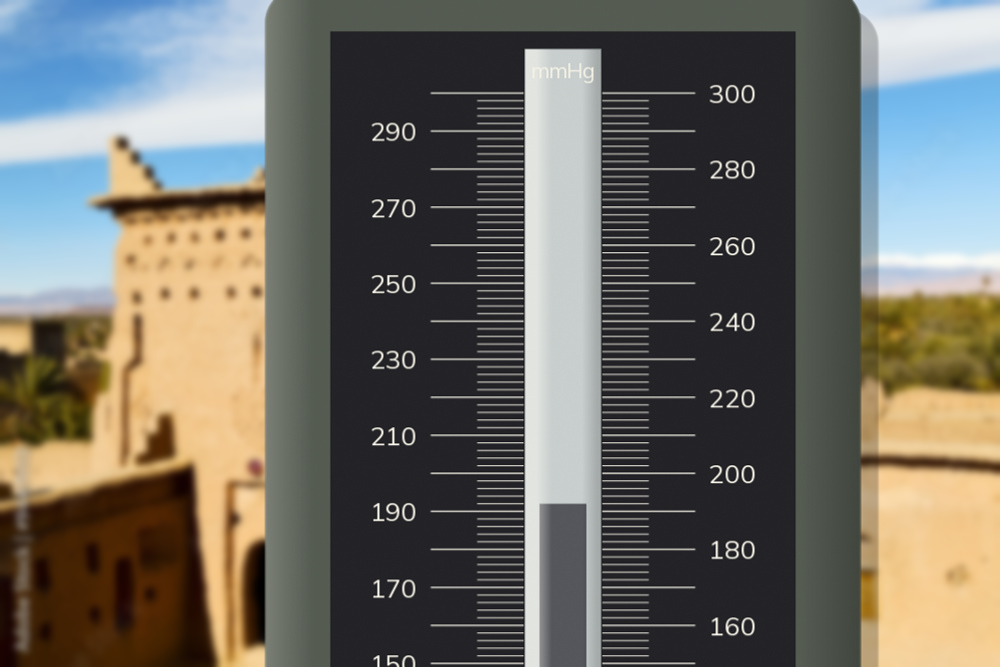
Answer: 192 mmHg
